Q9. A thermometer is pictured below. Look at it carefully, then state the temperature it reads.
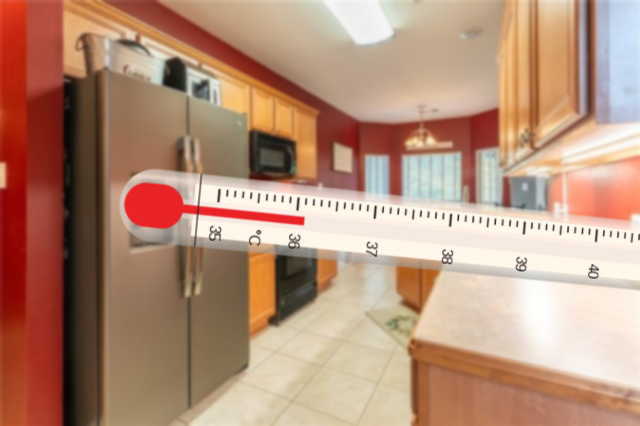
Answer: 36.1 °C
